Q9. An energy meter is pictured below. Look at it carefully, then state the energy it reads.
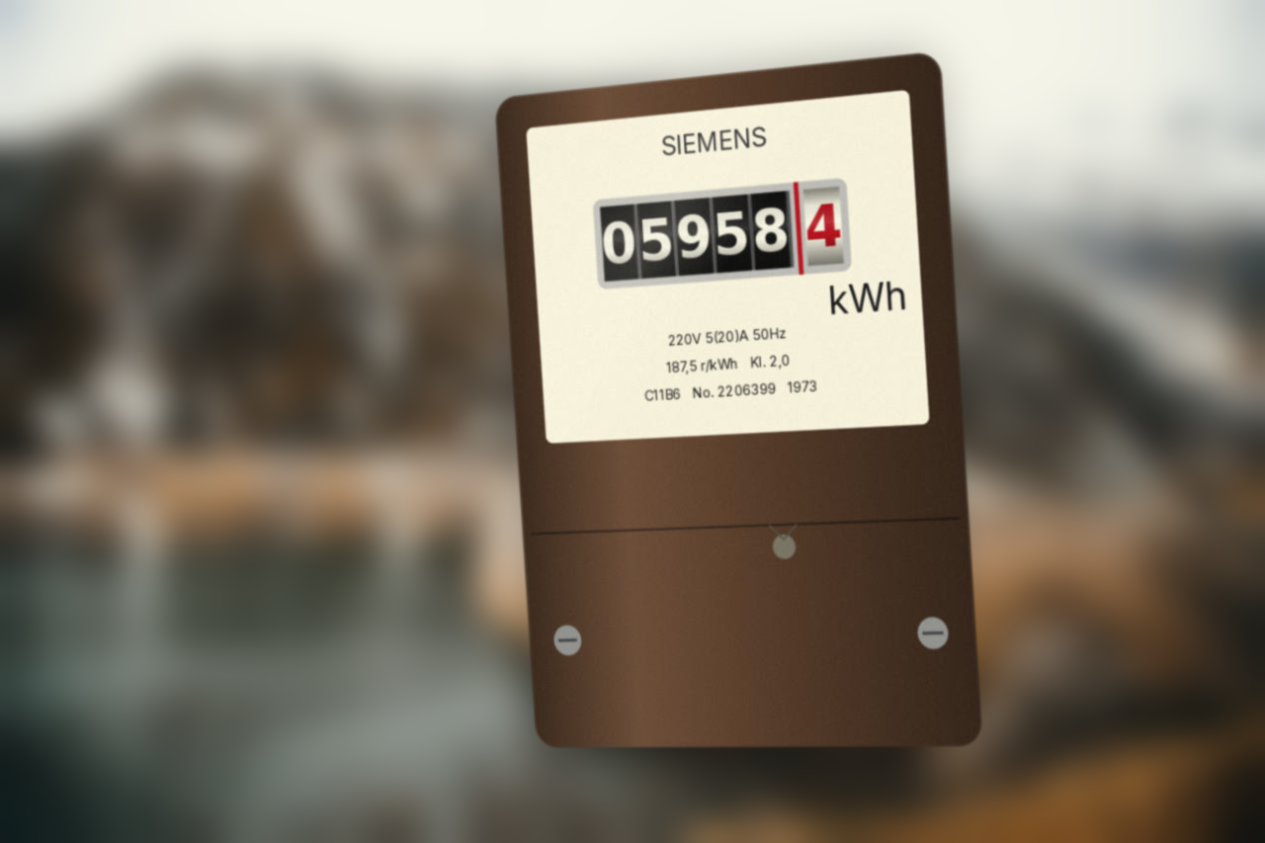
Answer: 5958.4 kWh
